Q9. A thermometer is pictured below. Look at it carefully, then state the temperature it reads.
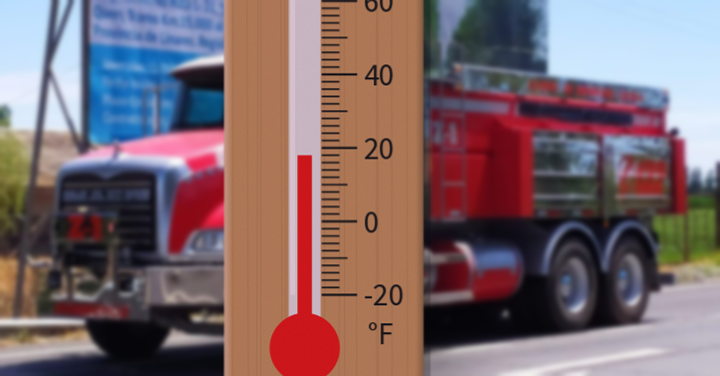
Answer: 18 °F
